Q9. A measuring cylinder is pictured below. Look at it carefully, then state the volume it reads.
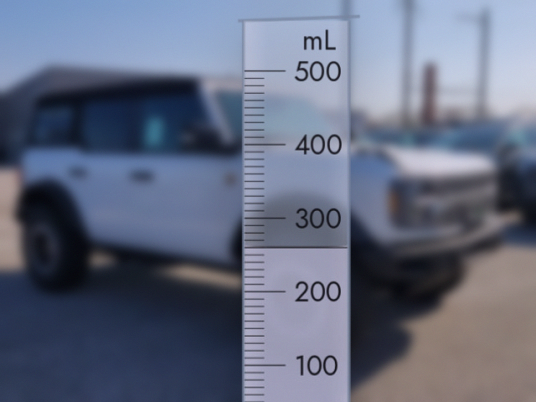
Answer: 260 mL
